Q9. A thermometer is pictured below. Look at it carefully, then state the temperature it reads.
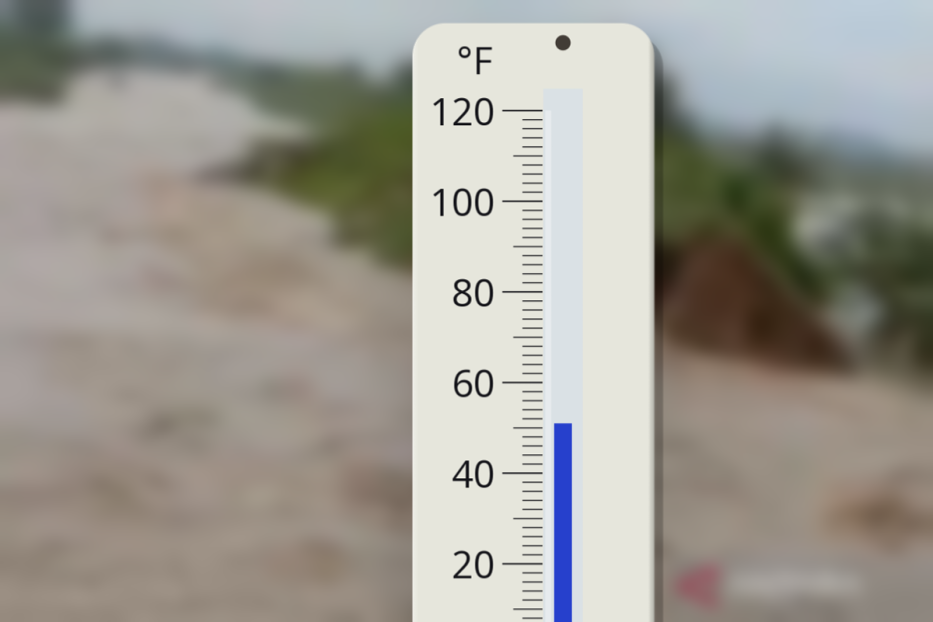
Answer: 51 °F
